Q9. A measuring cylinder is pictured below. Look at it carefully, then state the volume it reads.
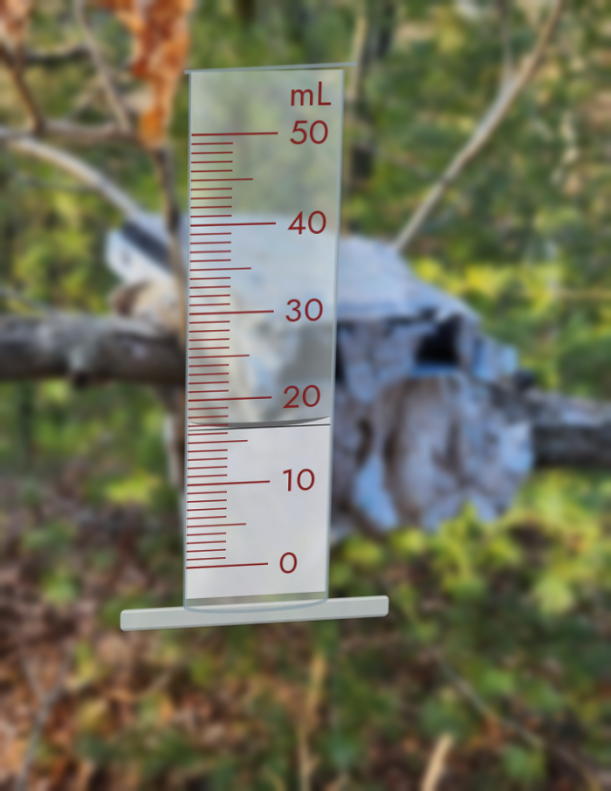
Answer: 16.5 mL
